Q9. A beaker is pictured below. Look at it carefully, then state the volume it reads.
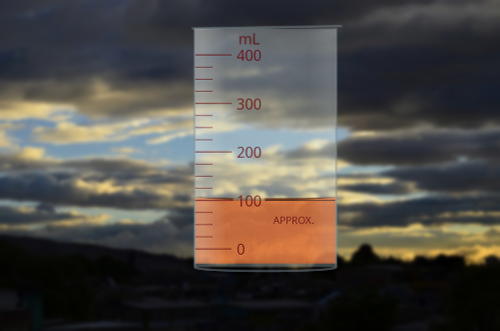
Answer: 100 mL
